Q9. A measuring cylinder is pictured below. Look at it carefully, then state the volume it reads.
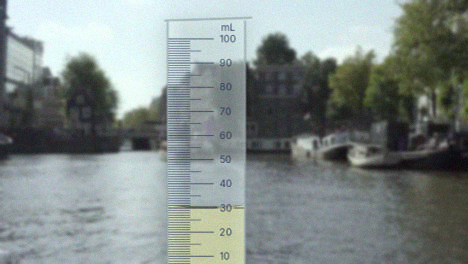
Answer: 30 mL
